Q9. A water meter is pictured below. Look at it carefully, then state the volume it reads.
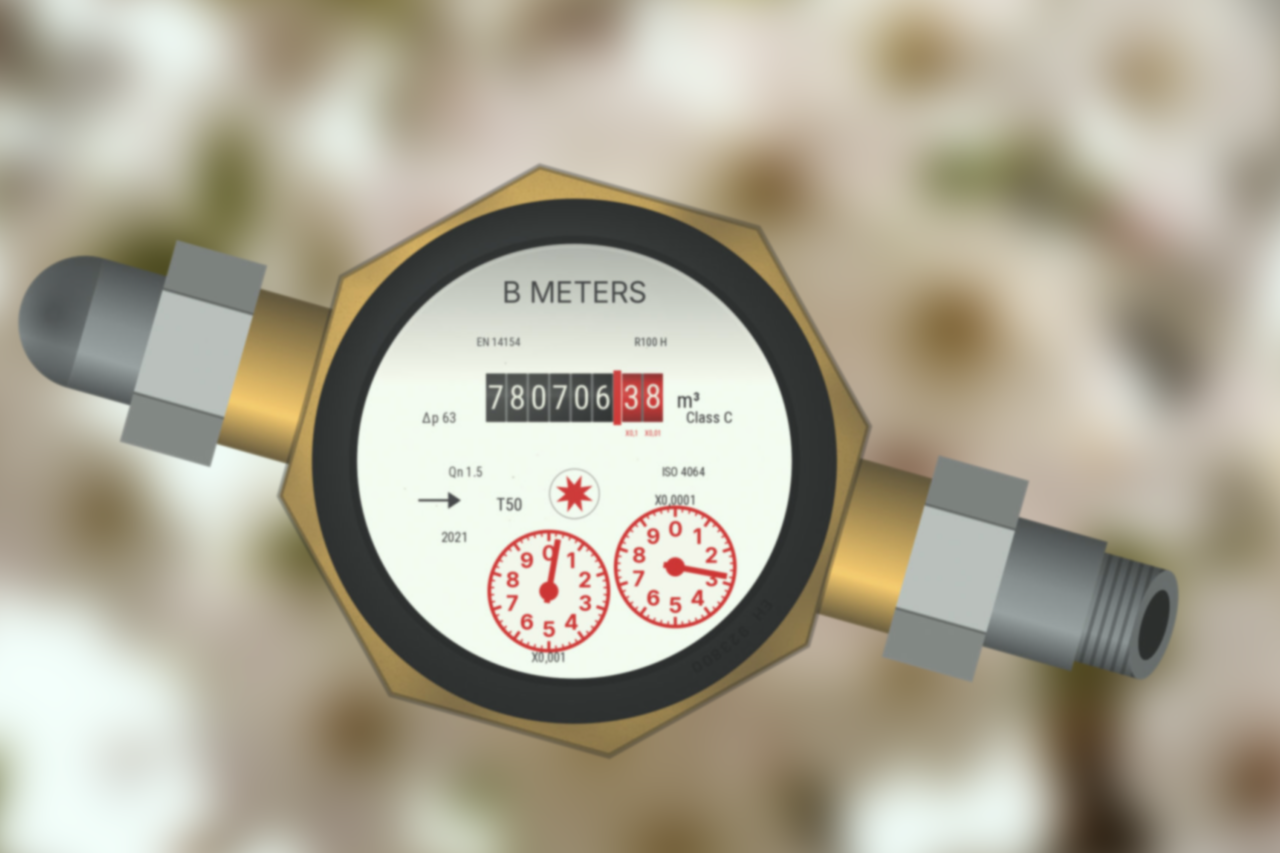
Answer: 780706.3802 m³
